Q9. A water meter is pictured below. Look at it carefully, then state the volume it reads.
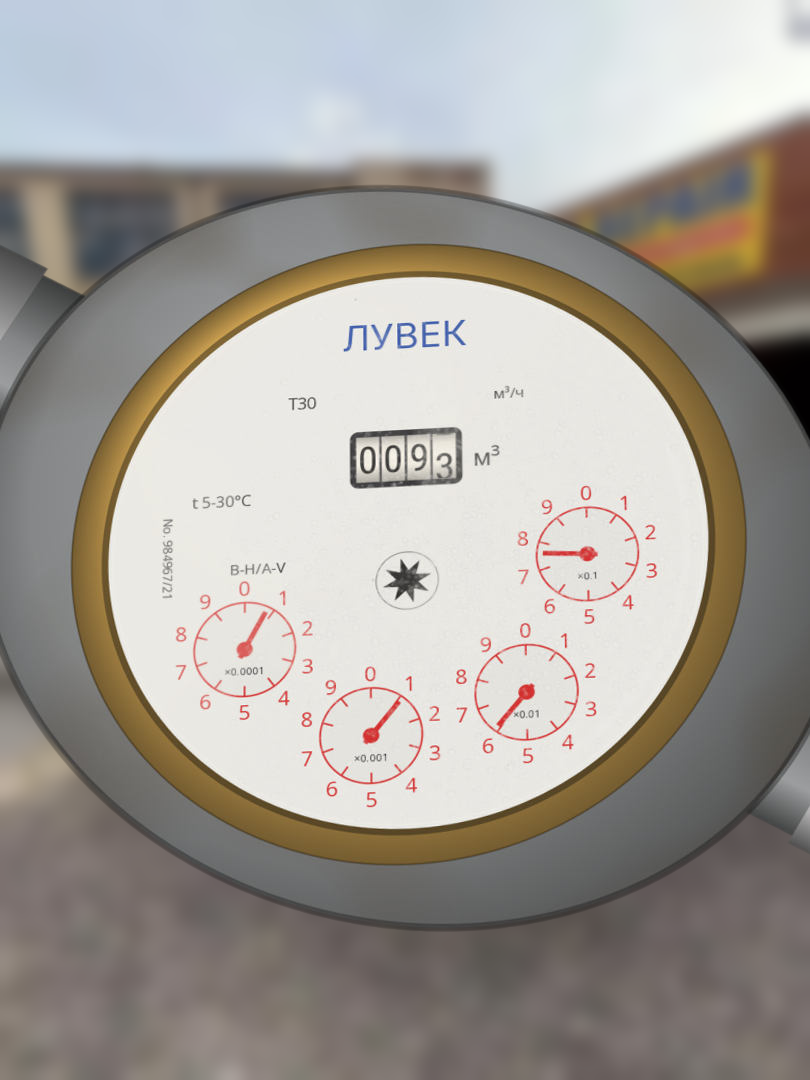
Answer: 92.7610 m³
